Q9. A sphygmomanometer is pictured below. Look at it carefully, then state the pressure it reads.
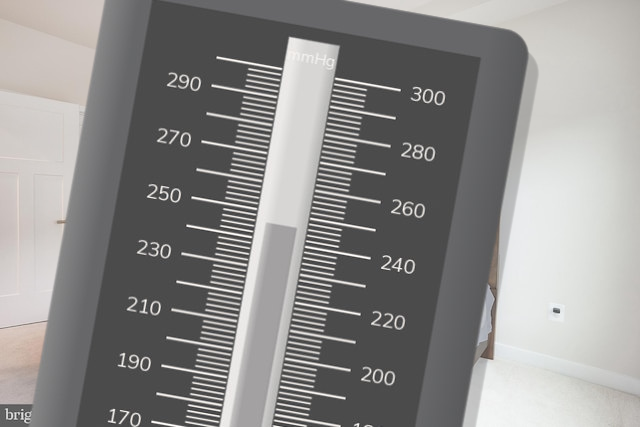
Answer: 246 mmHg
